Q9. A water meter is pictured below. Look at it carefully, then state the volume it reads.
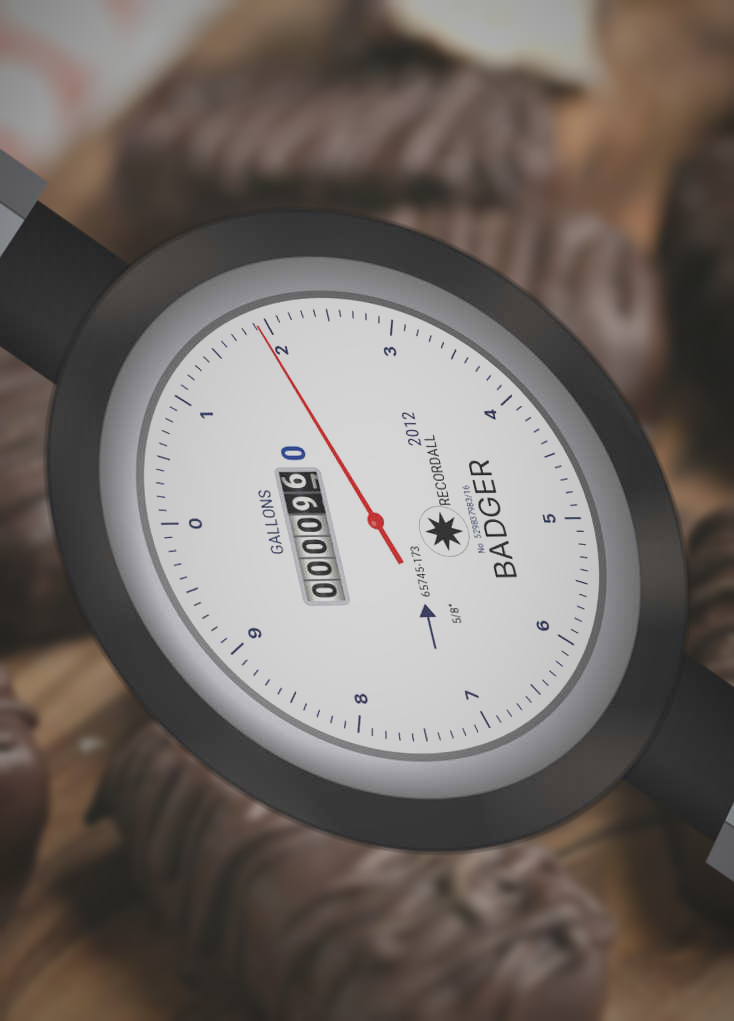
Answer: 961.9 gal
